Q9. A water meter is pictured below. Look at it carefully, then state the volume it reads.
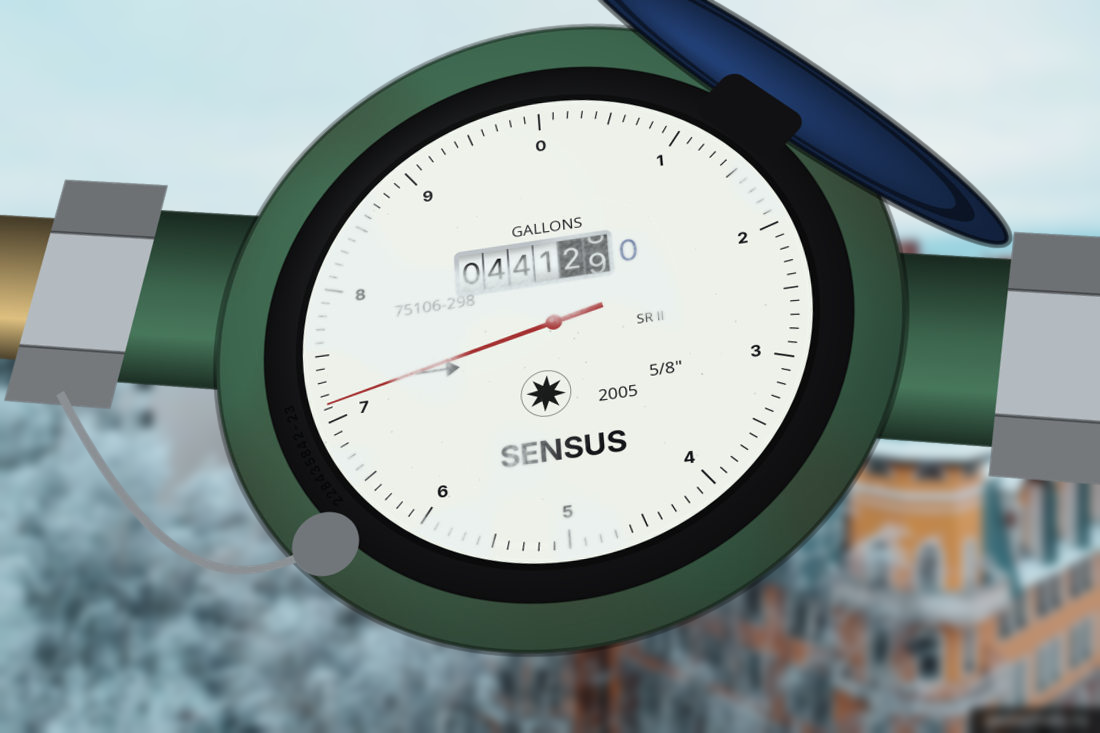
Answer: 441287.1 gal
